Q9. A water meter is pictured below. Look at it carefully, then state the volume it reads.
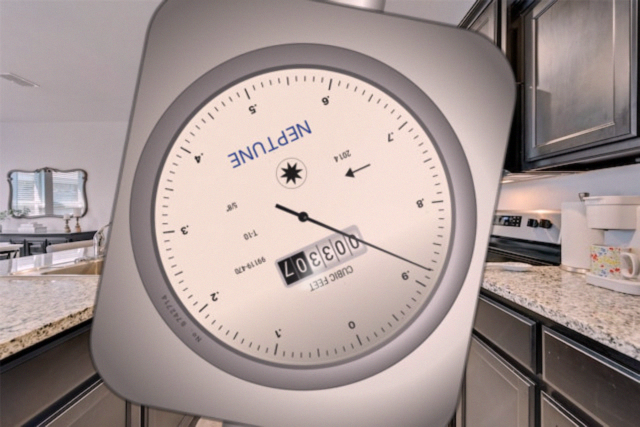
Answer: 3306.88 ft³
